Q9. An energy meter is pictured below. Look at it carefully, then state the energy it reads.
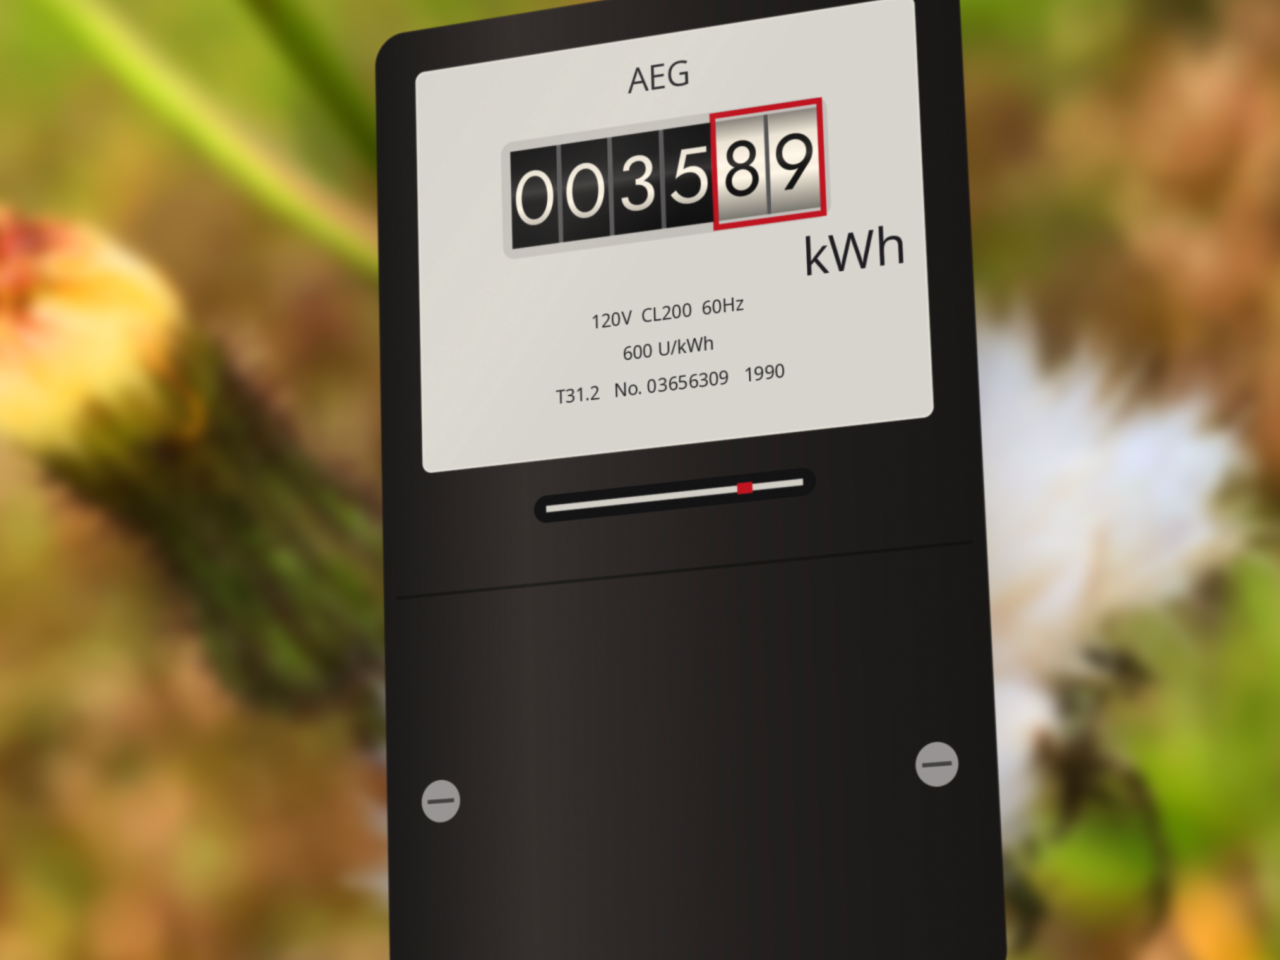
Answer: 35.89 kWh
